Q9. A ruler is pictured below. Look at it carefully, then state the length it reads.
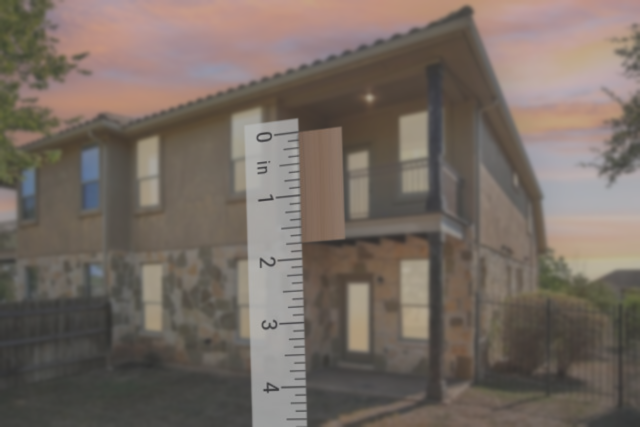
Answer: 1.75 in
